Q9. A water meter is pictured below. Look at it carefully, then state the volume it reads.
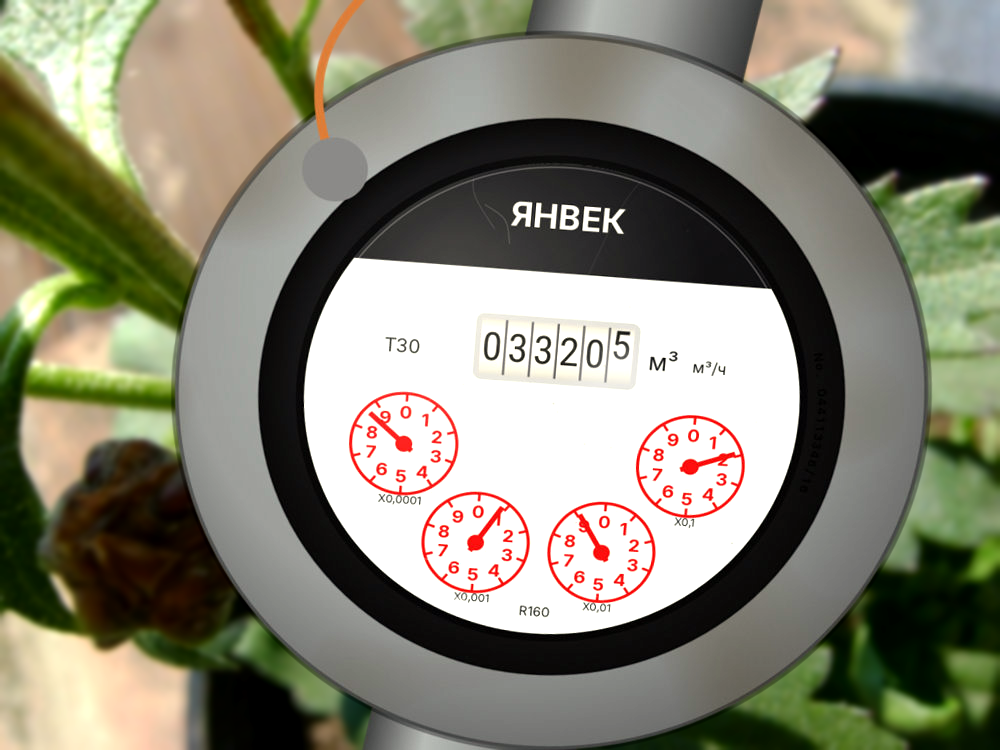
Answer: 33205.1908 m³
